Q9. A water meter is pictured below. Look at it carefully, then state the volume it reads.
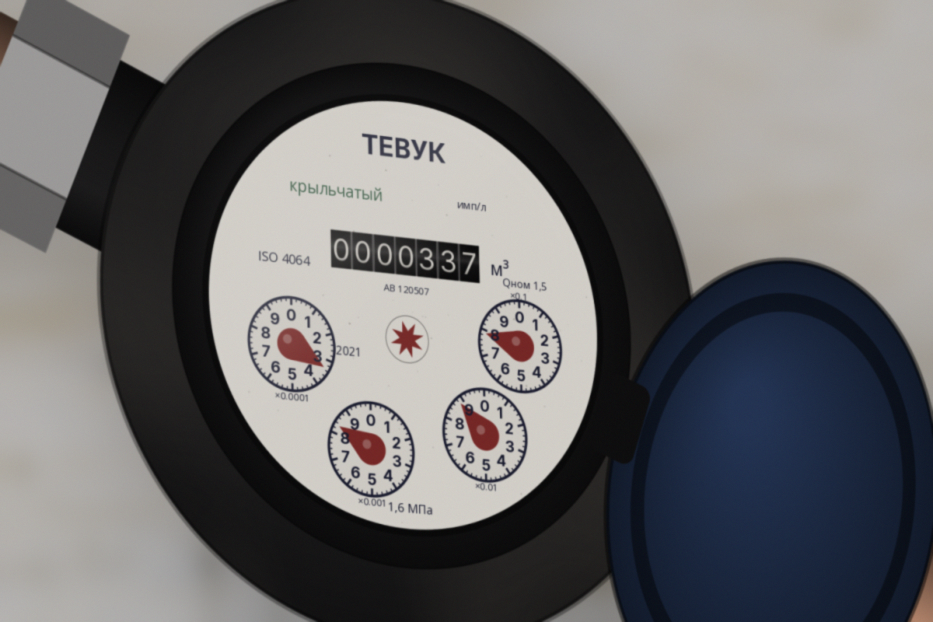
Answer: 337.7883 m³
